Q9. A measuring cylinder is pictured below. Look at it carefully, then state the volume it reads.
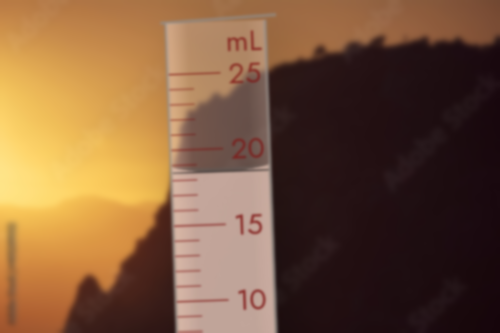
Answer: 18.5 mL
